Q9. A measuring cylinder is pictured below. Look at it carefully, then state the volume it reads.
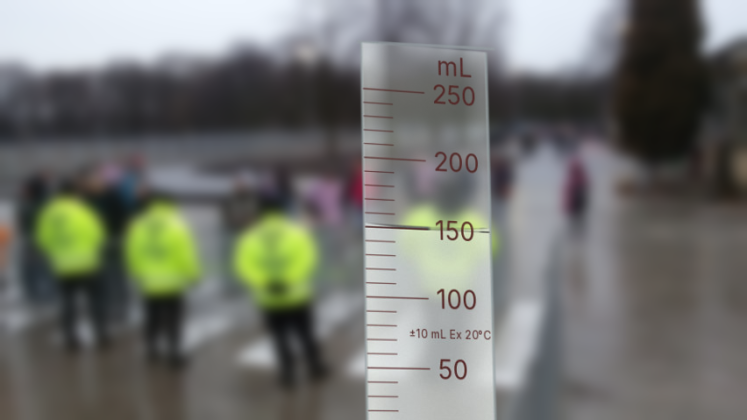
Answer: 150 mL
